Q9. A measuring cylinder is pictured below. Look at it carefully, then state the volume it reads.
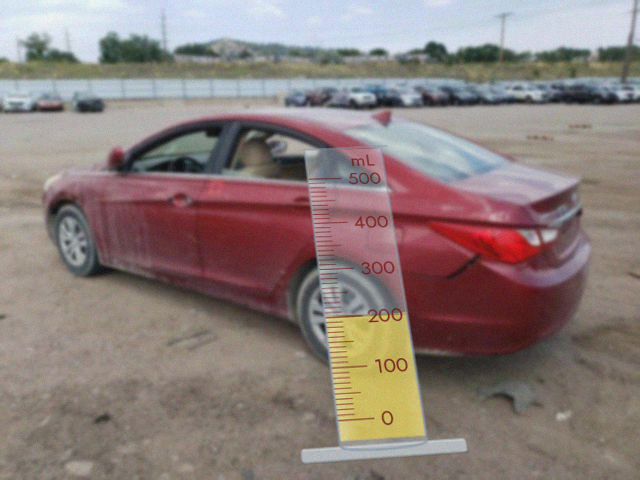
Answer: 200 mL
